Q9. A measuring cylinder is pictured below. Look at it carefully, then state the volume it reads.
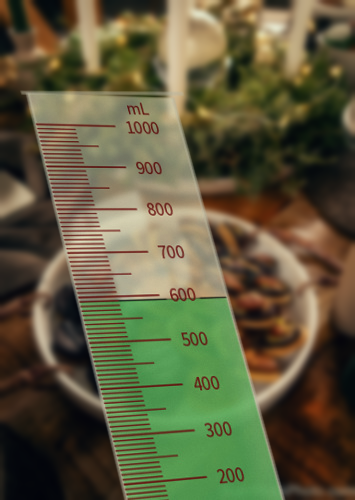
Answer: 590 mL
